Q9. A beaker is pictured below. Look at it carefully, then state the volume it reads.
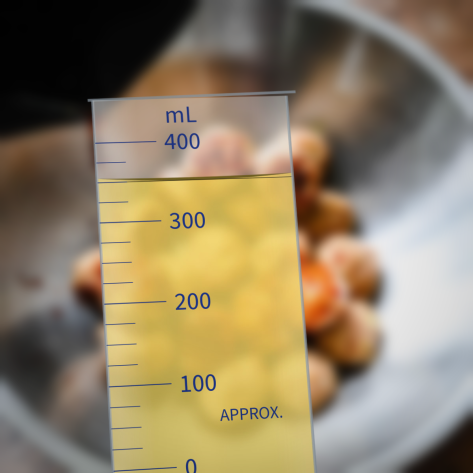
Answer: 350 mL
